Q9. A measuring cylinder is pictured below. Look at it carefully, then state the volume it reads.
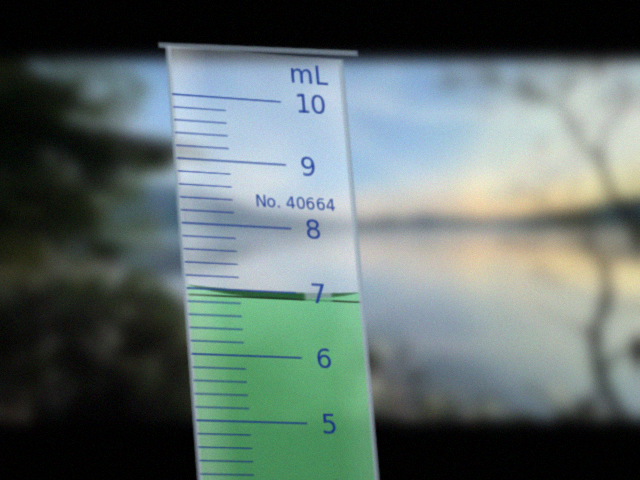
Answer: 6.9 mL
